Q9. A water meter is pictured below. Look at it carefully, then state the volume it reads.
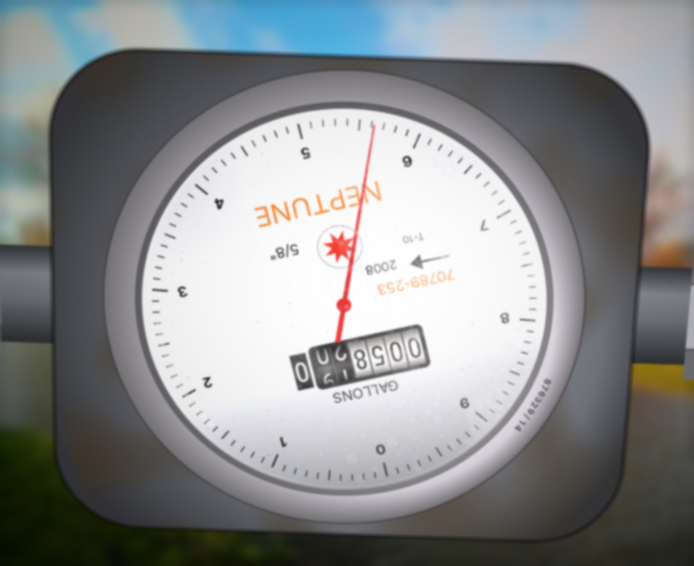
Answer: 58195.6 gal
